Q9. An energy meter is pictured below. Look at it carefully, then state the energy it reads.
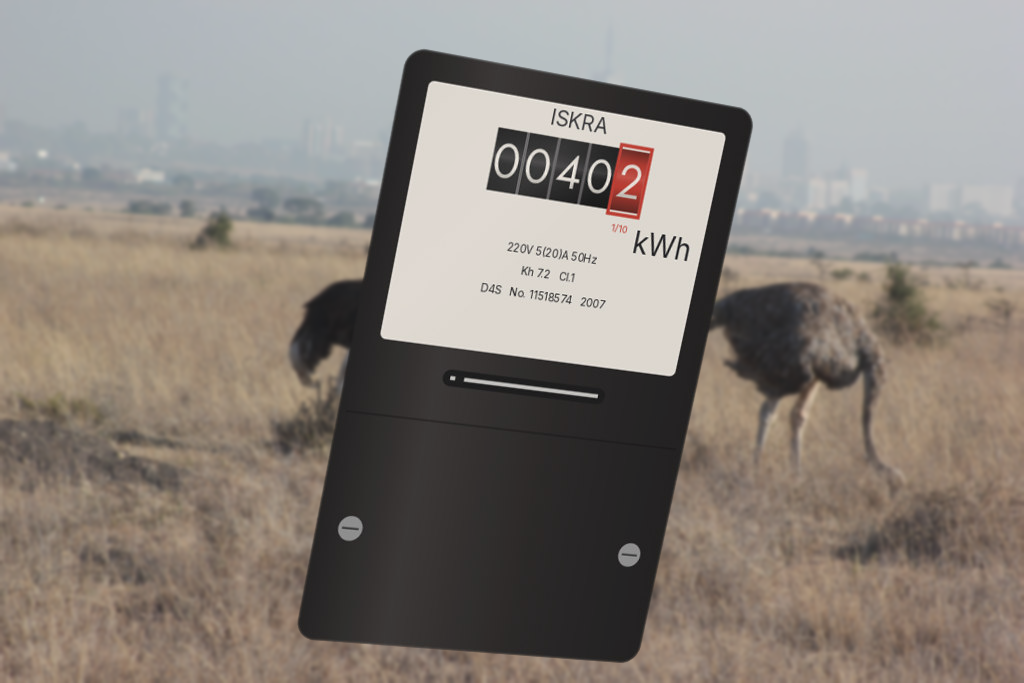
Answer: 40.2 kWh
